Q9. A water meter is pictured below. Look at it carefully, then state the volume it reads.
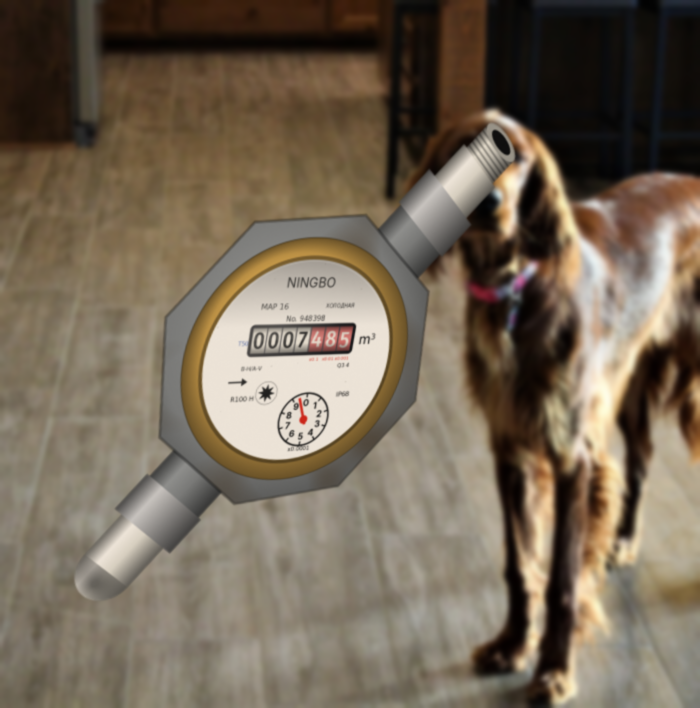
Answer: 7.4849 m³
